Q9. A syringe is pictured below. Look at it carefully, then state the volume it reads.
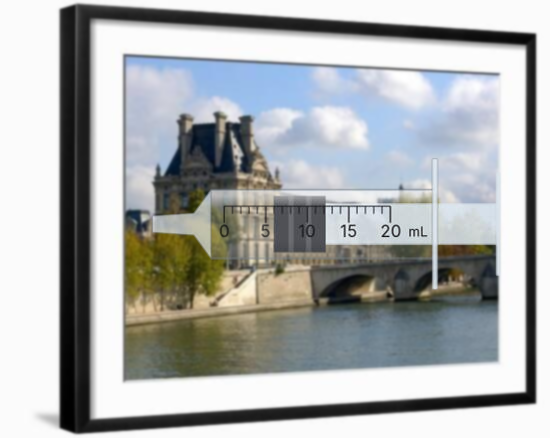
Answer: 6 mL
